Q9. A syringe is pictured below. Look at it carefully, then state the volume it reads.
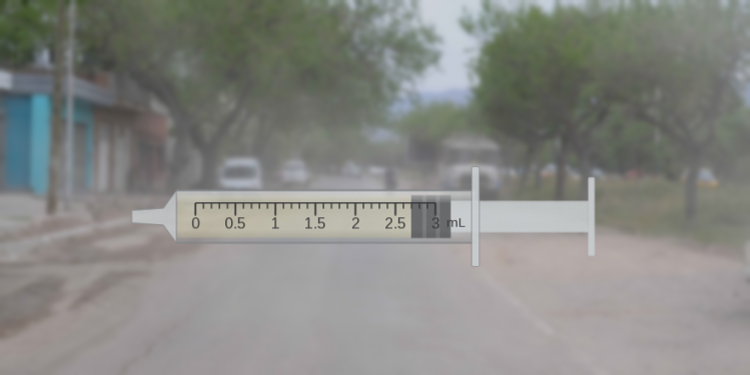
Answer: 2.7 mL
